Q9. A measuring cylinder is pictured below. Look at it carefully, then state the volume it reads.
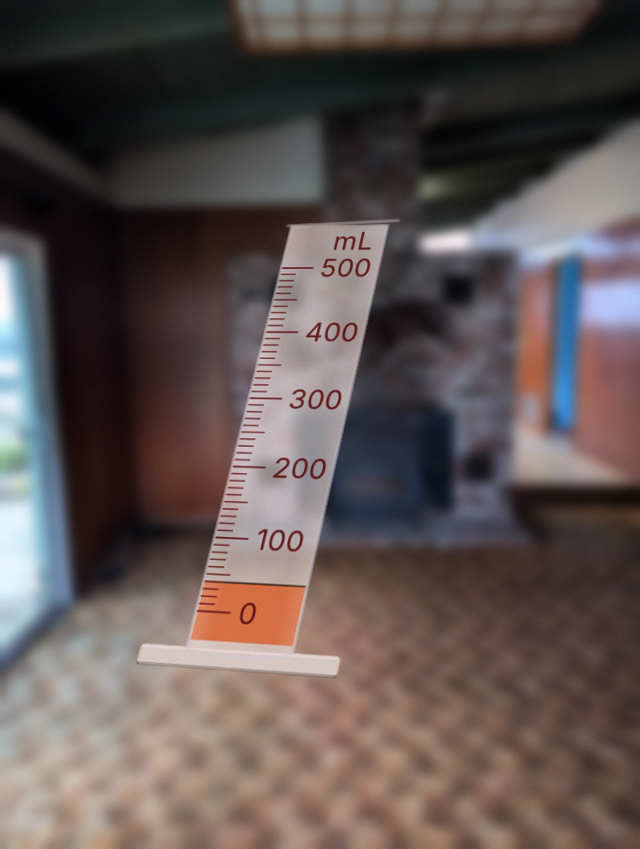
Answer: 40 mL
